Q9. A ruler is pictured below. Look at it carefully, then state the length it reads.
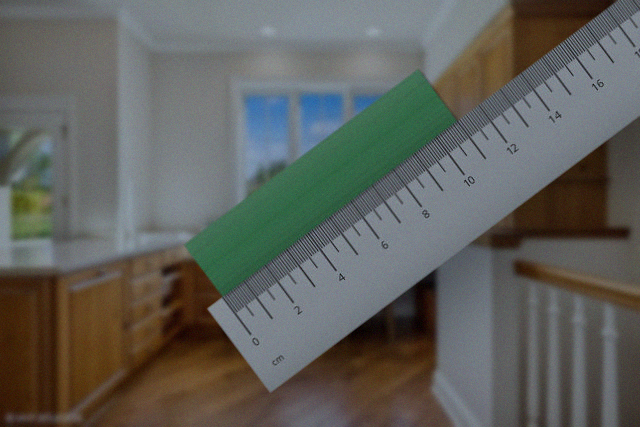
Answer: 11 cm
